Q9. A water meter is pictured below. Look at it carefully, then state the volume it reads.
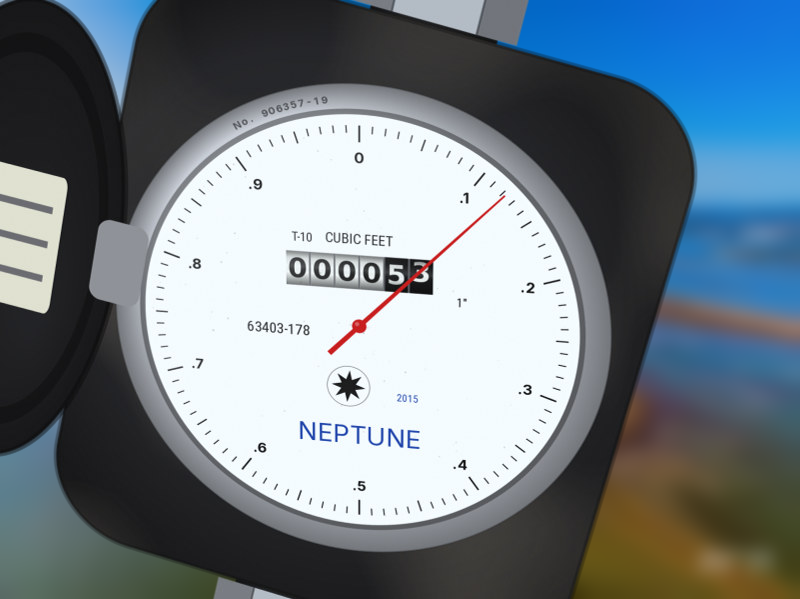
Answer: 53.12 ft³
